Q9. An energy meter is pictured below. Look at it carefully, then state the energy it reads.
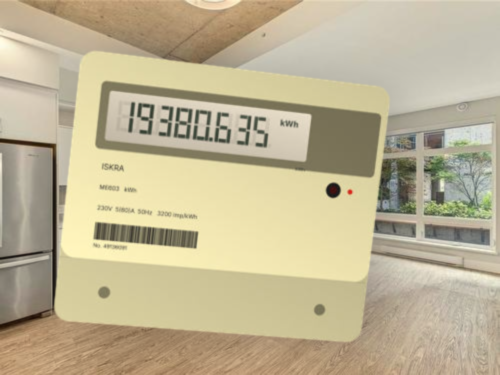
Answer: 19380.635 kWh
